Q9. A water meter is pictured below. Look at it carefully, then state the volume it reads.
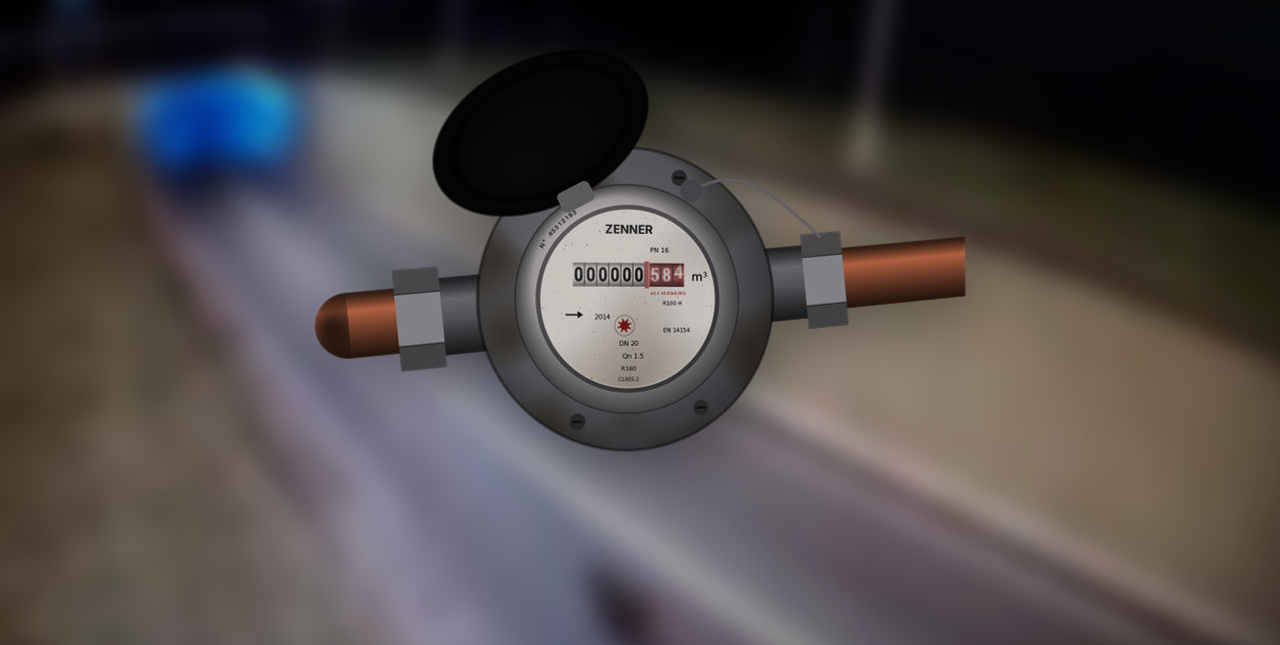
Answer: 0.584 m³
